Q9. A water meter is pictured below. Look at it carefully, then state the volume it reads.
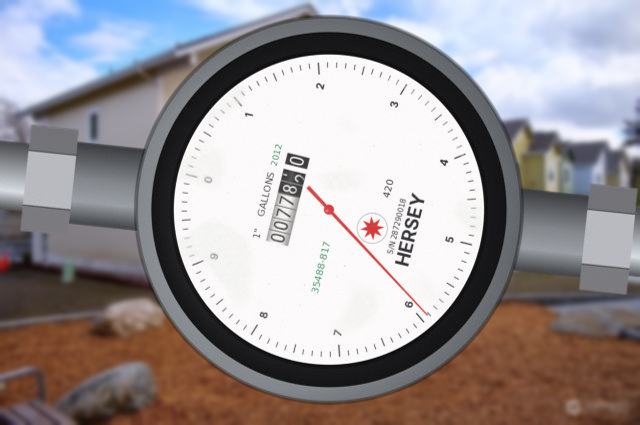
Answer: 77815.9 gal
